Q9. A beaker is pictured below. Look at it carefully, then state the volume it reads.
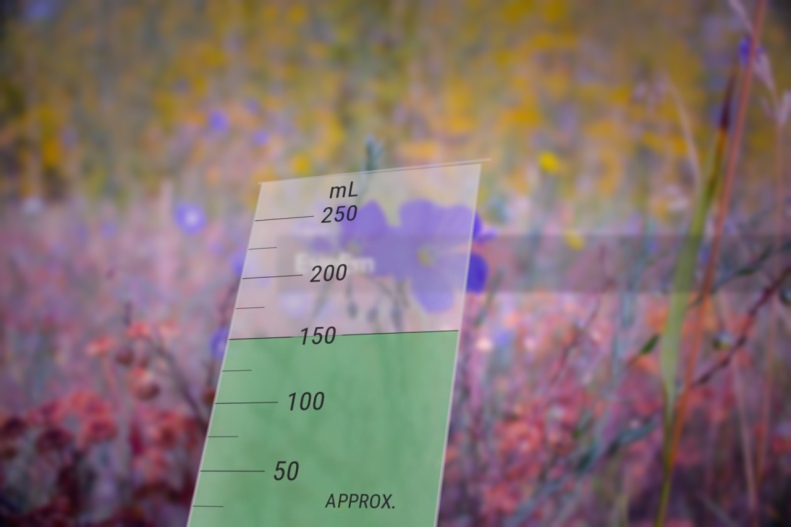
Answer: 150 mL
